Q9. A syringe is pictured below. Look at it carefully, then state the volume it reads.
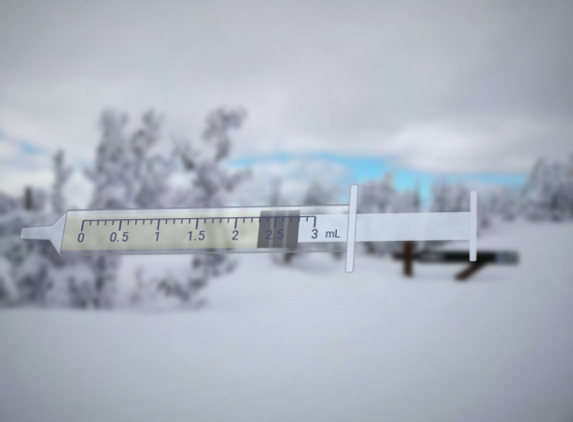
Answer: 2.3 mL
